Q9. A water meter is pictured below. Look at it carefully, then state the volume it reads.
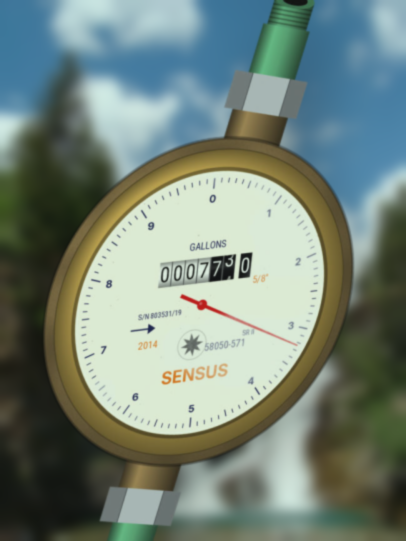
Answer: 7733.2 gal
